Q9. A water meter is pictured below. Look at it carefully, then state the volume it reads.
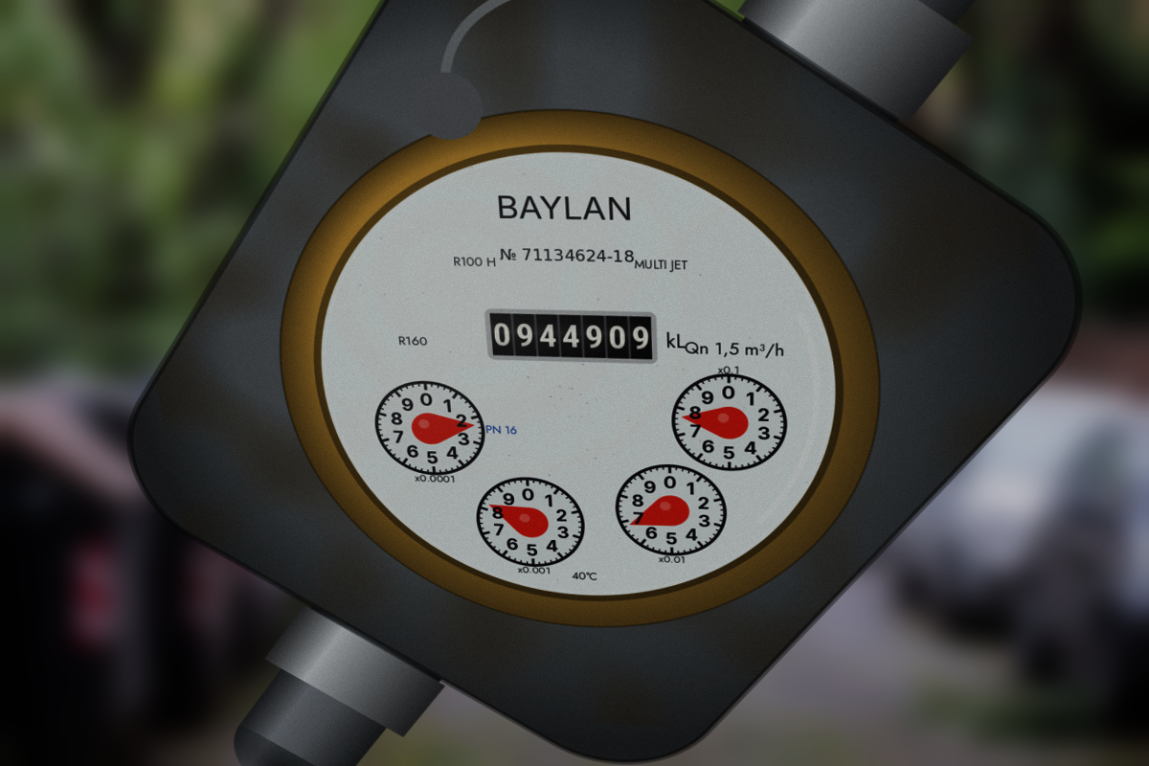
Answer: 944909.7682 kL
